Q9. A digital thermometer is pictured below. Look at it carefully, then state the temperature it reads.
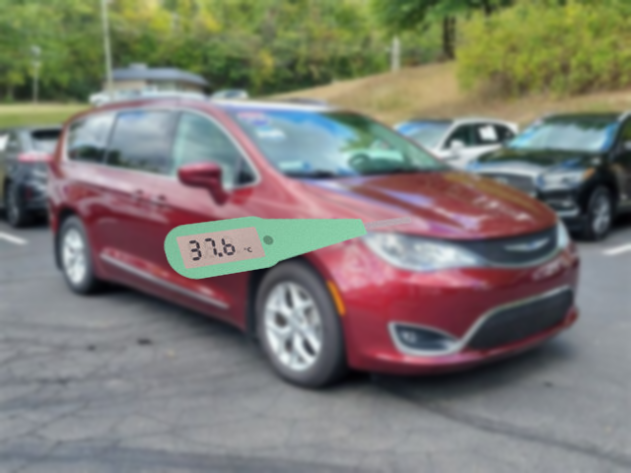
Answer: 37.6 °C
